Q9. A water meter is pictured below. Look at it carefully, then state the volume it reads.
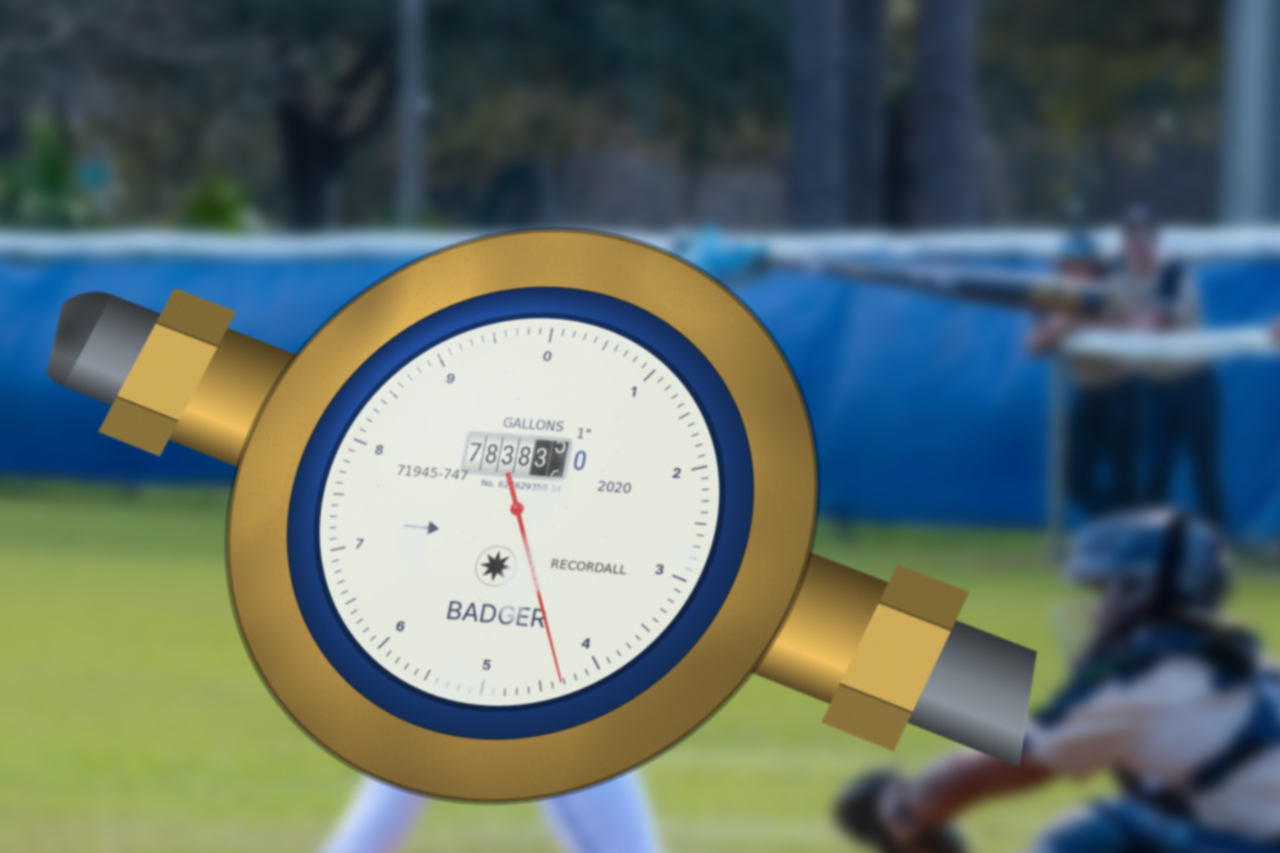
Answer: 7838354.3 gal
